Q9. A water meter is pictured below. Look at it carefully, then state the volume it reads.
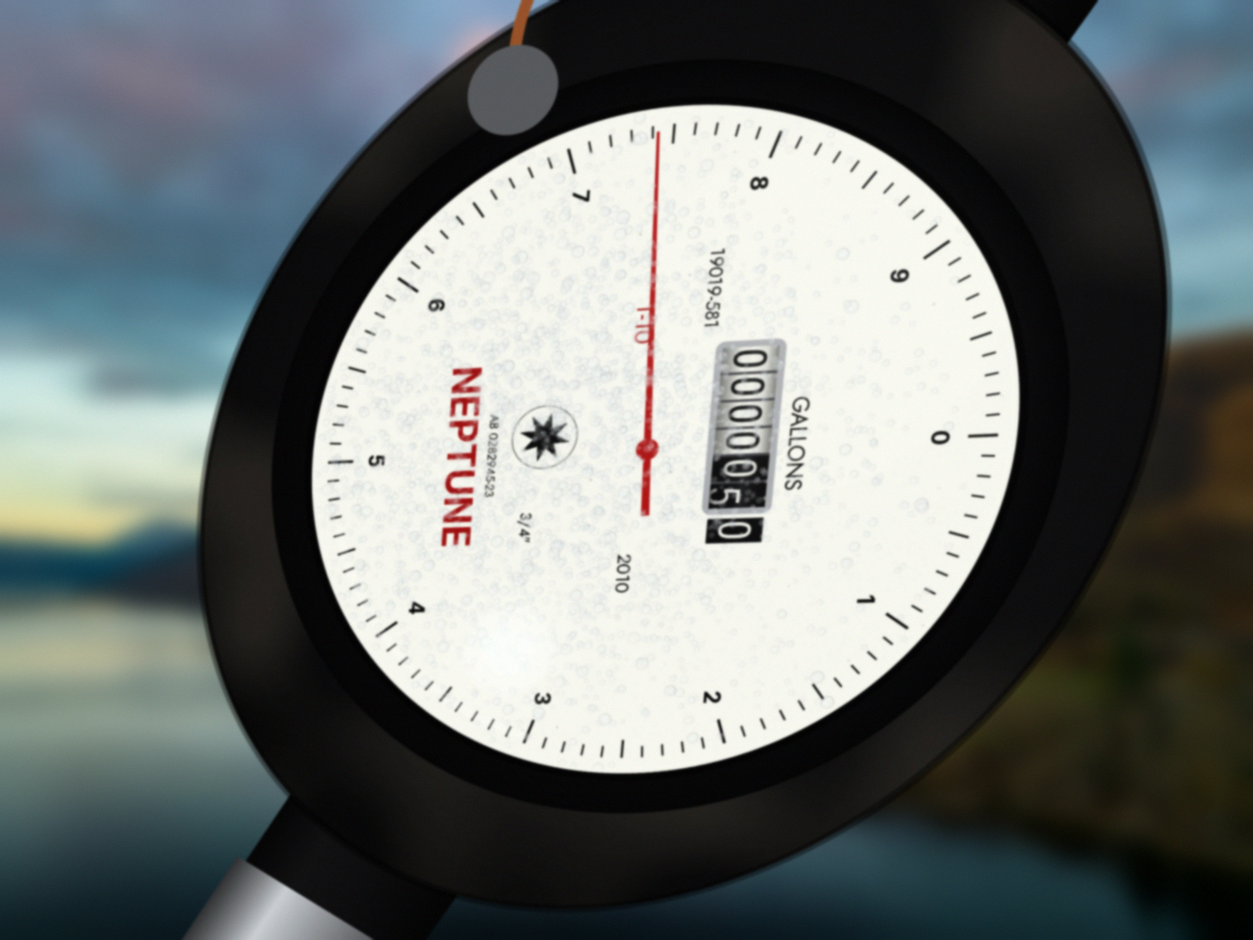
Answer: 47.4 gal
